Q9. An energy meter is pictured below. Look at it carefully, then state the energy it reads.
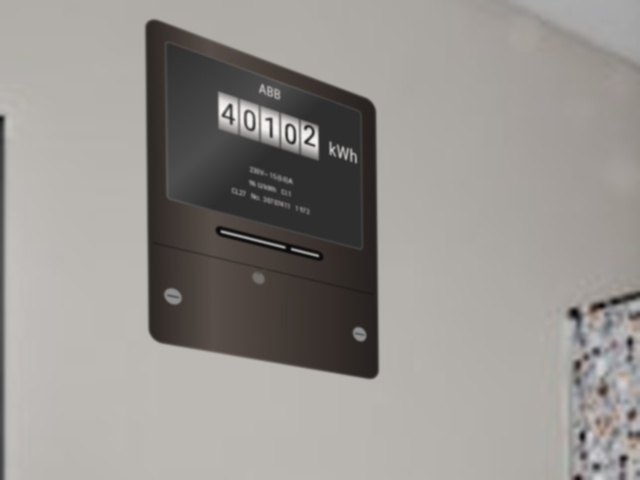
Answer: 40102 kWh
